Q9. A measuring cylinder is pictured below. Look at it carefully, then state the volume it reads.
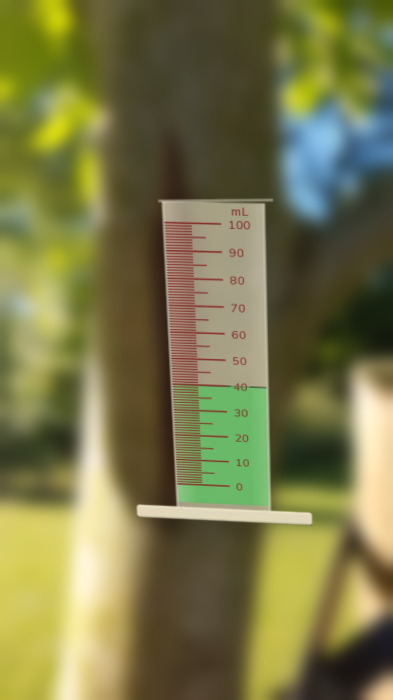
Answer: 40 mL
